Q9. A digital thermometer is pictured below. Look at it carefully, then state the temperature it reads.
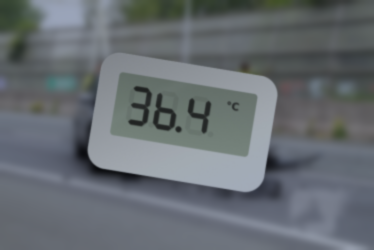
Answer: 36.4 °C
